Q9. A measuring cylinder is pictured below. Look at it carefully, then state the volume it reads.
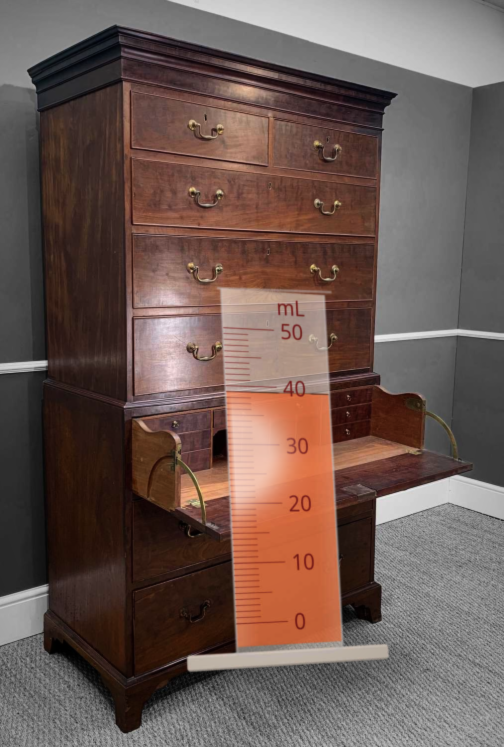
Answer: 39 mL
